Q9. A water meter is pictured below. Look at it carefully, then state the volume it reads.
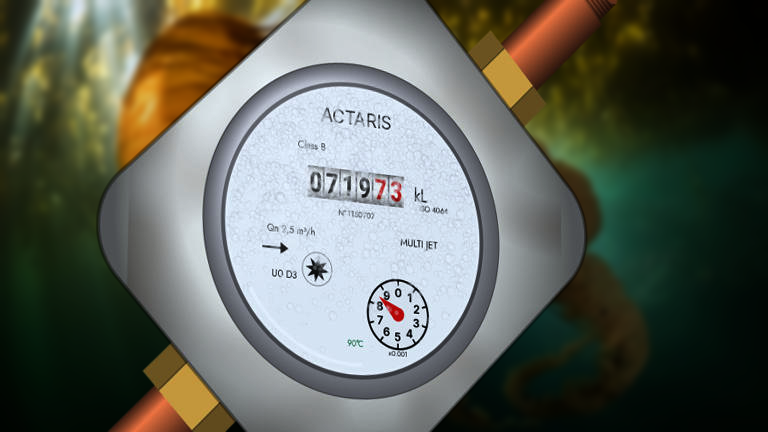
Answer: 719.738 kL
